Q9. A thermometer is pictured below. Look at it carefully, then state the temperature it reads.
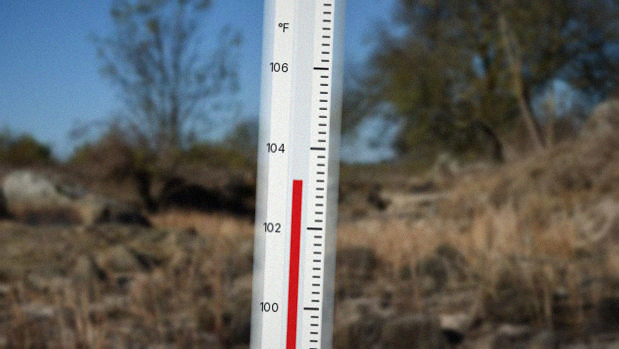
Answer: 103.2 °F
